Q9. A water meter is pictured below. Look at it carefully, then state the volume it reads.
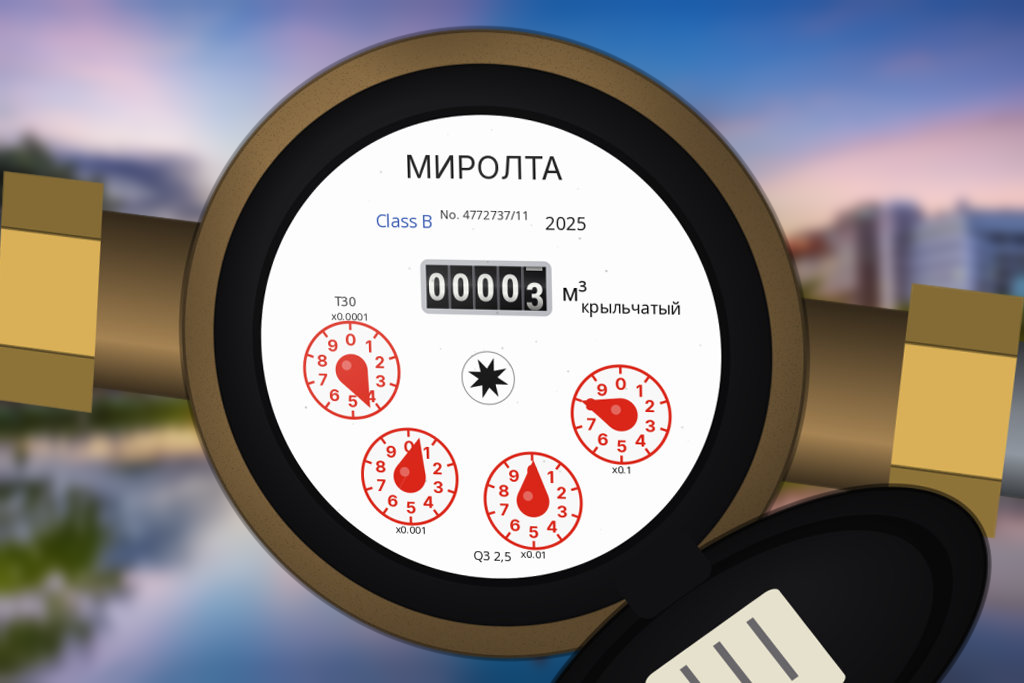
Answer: 2.8004 m³
